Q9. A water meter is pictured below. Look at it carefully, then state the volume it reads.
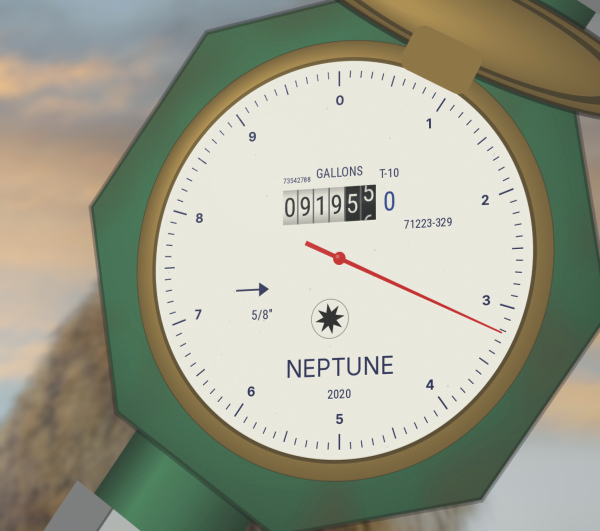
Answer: 919553.2 gal
